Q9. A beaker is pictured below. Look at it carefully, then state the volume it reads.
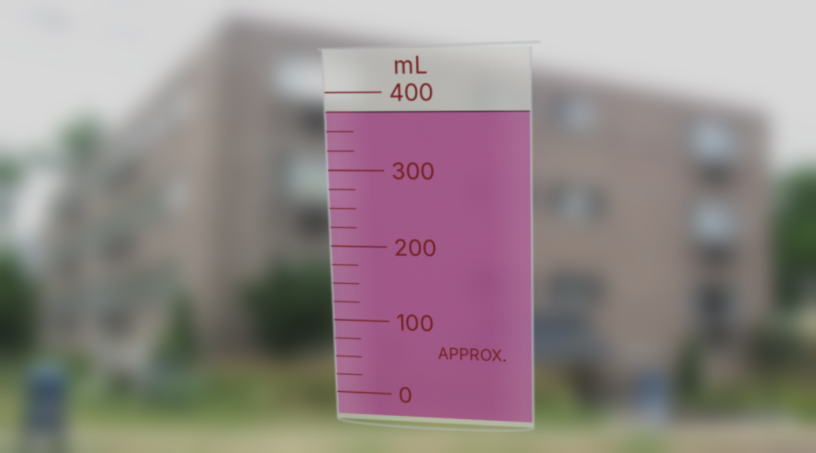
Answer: 375 mL
